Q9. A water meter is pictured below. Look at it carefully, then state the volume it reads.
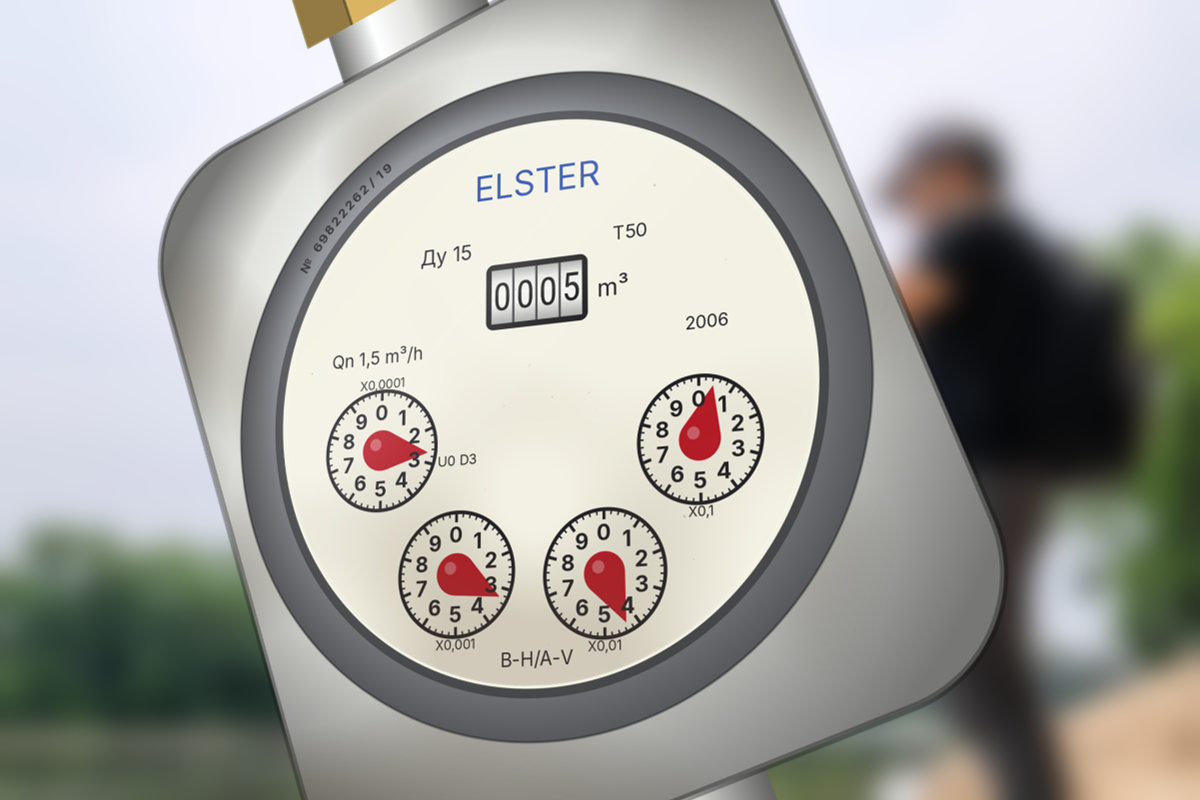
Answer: 5.0432 m³
